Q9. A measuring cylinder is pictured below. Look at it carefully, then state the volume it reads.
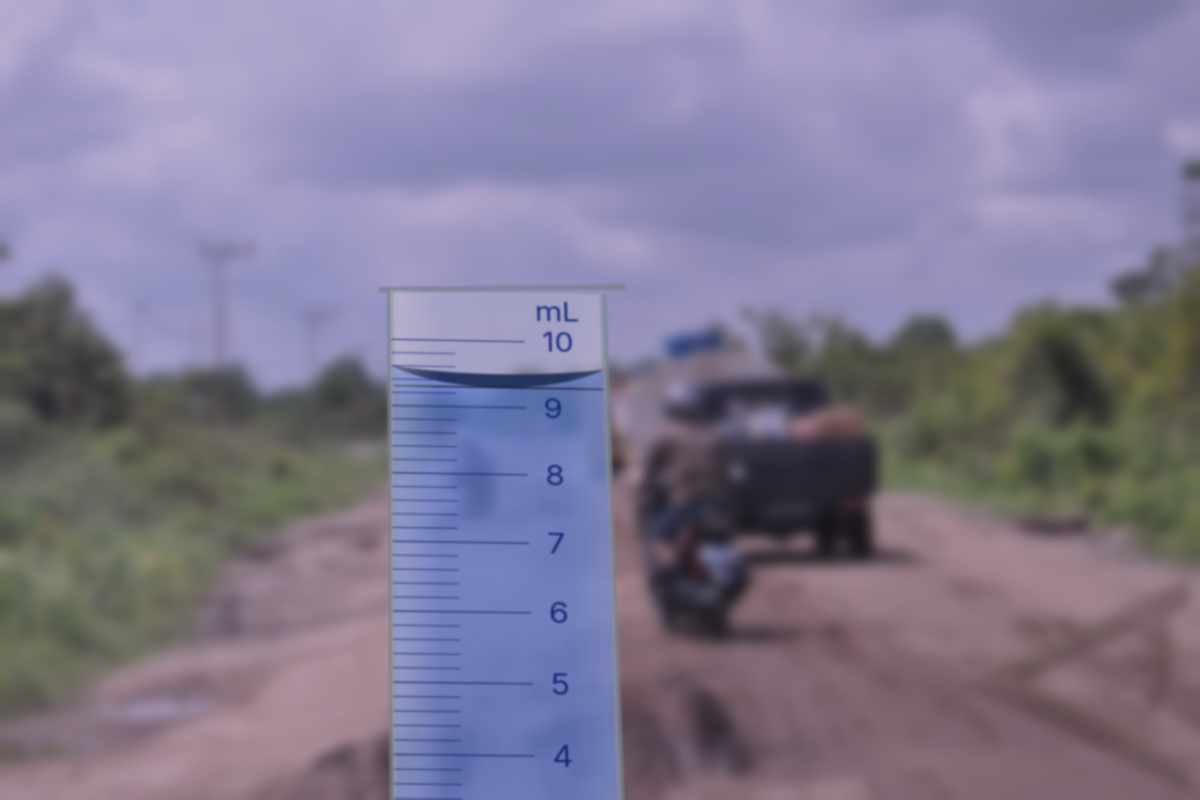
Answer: 9.3 mL
